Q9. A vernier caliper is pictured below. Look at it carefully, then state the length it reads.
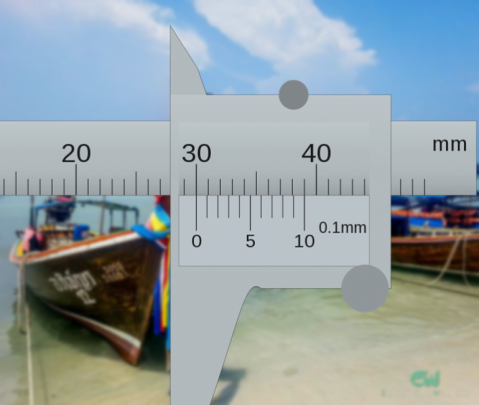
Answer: 30.0 mm
